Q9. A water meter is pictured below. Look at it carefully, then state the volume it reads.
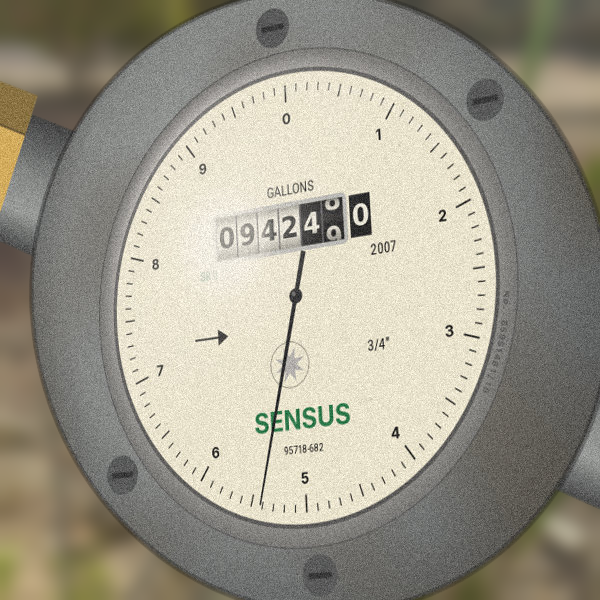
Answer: 942485.4 gal
